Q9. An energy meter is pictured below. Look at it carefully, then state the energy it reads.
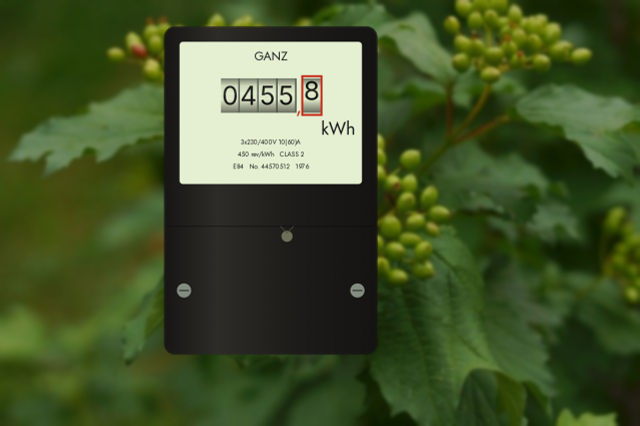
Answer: 455.8 kWh
